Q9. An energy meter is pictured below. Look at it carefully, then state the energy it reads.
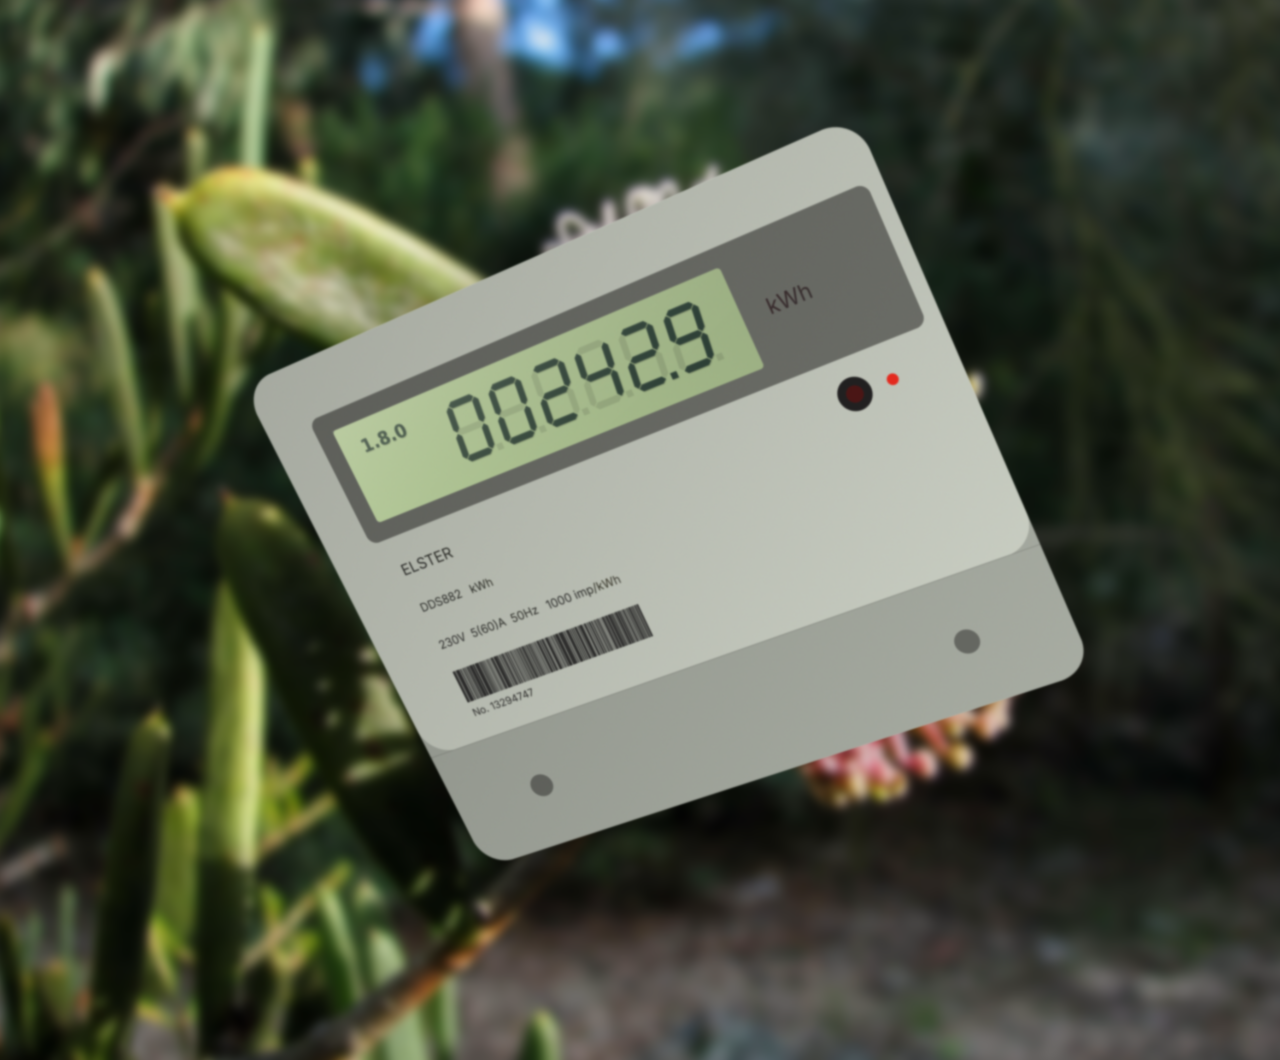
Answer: 242.9 kWh
